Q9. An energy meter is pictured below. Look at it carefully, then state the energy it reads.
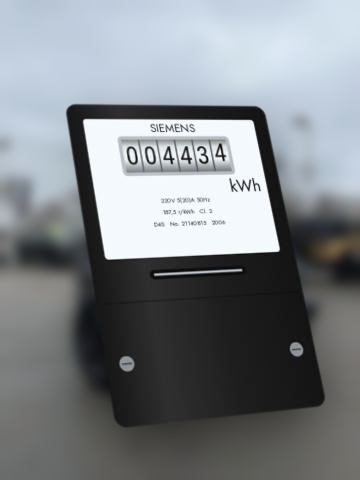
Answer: 4434 kWh
